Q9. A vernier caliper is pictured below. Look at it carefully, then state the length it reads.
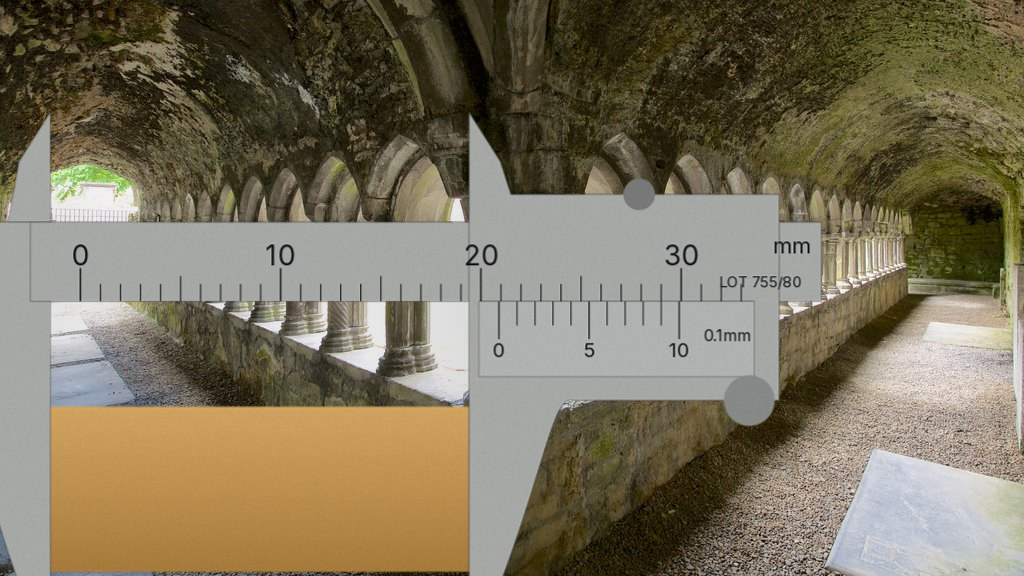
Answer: 20.9 mm
